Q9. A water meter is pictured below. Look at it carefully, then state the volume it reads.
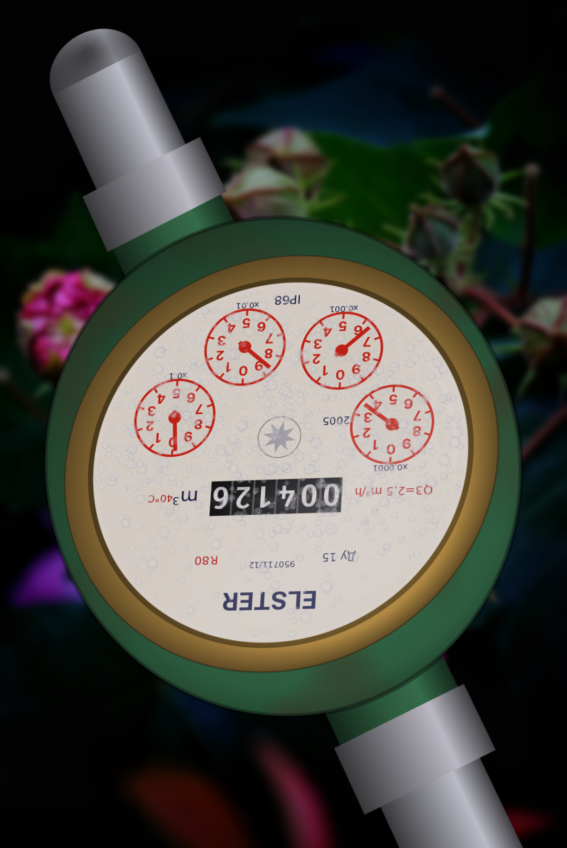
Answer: 4125.9863 m³
